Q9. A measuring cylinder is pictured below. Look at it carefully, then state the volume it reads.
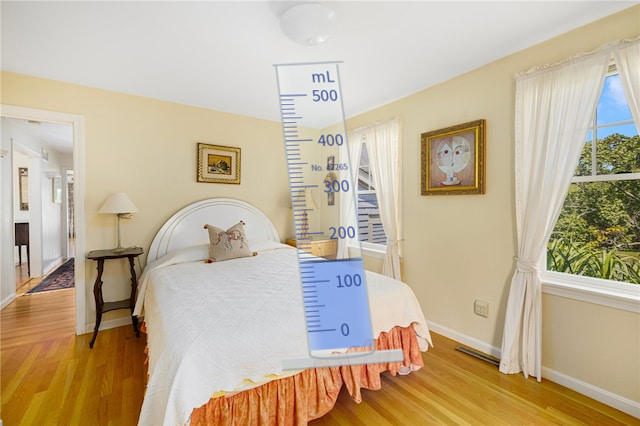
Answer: 140 mL
